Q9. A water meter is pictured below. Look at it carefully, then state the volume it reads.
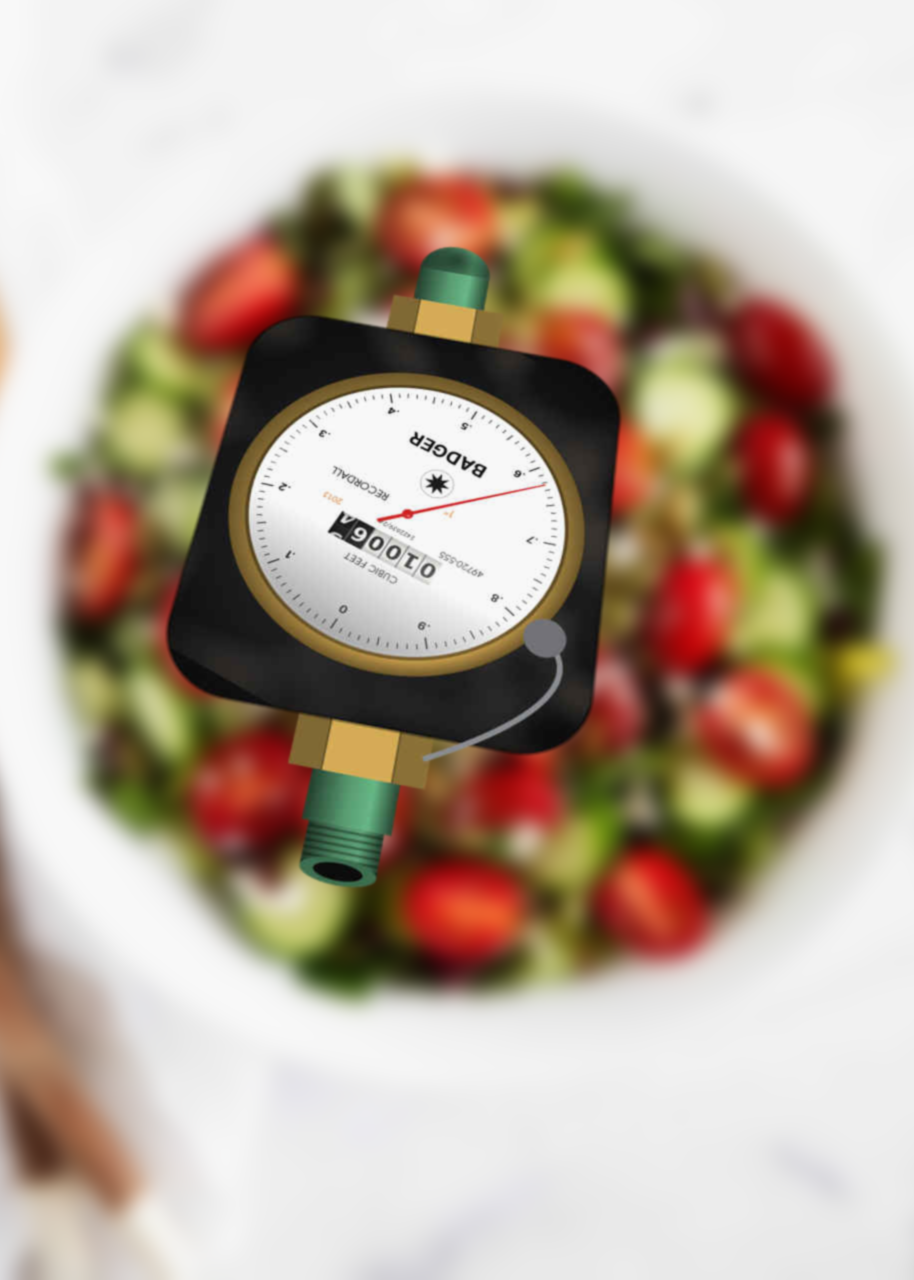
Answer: 10063.62 ft³
